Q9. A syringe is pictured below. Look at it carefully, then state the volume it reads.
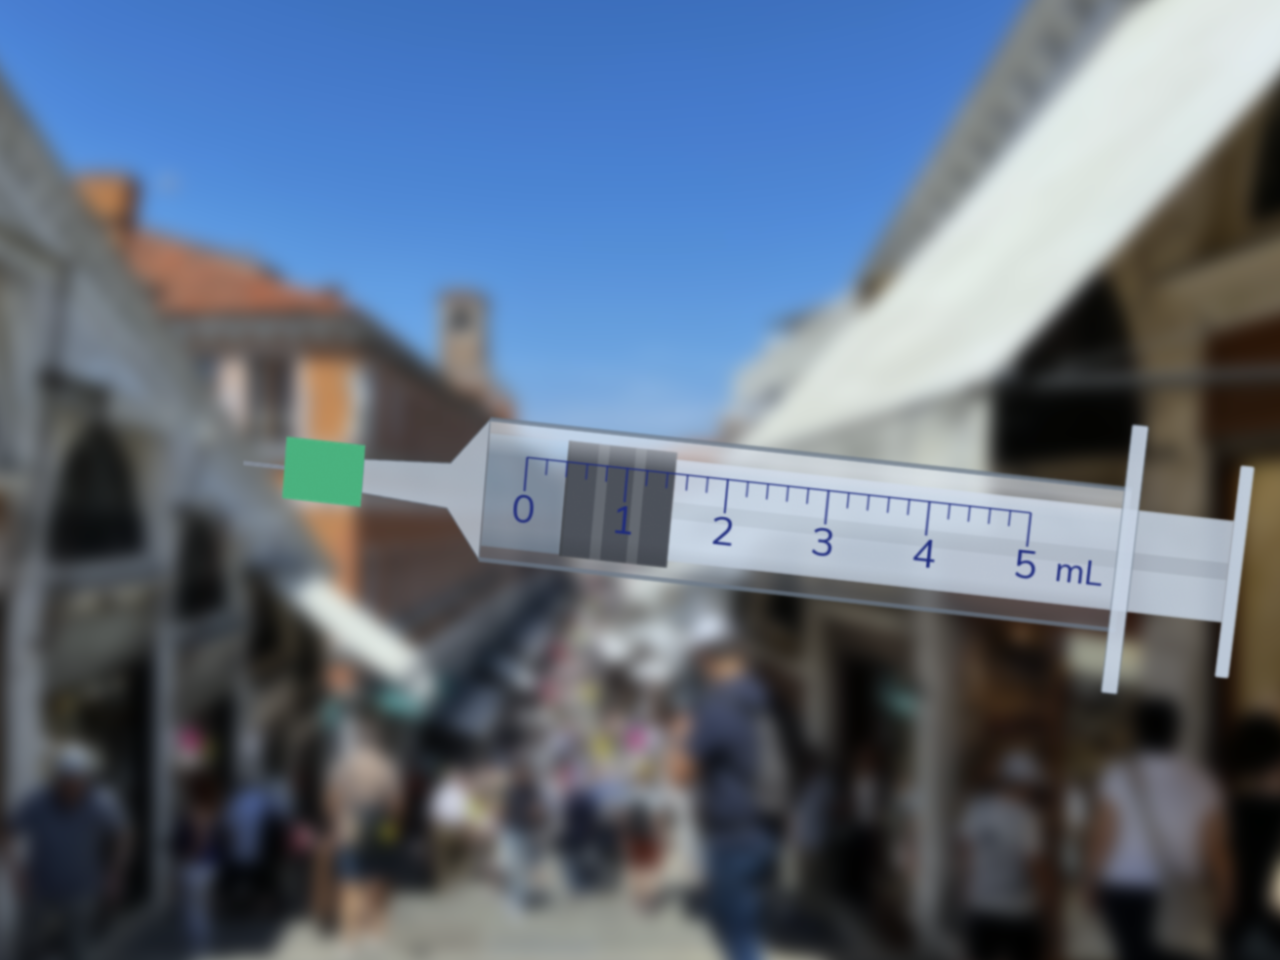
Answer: 0.4 mL
